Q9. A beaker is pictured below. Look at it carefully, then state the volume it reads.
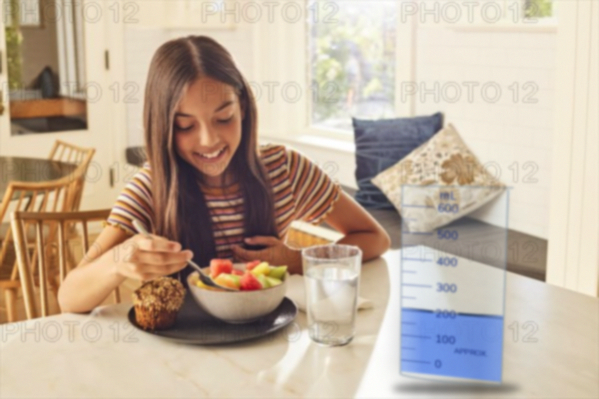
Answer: 200 mL
